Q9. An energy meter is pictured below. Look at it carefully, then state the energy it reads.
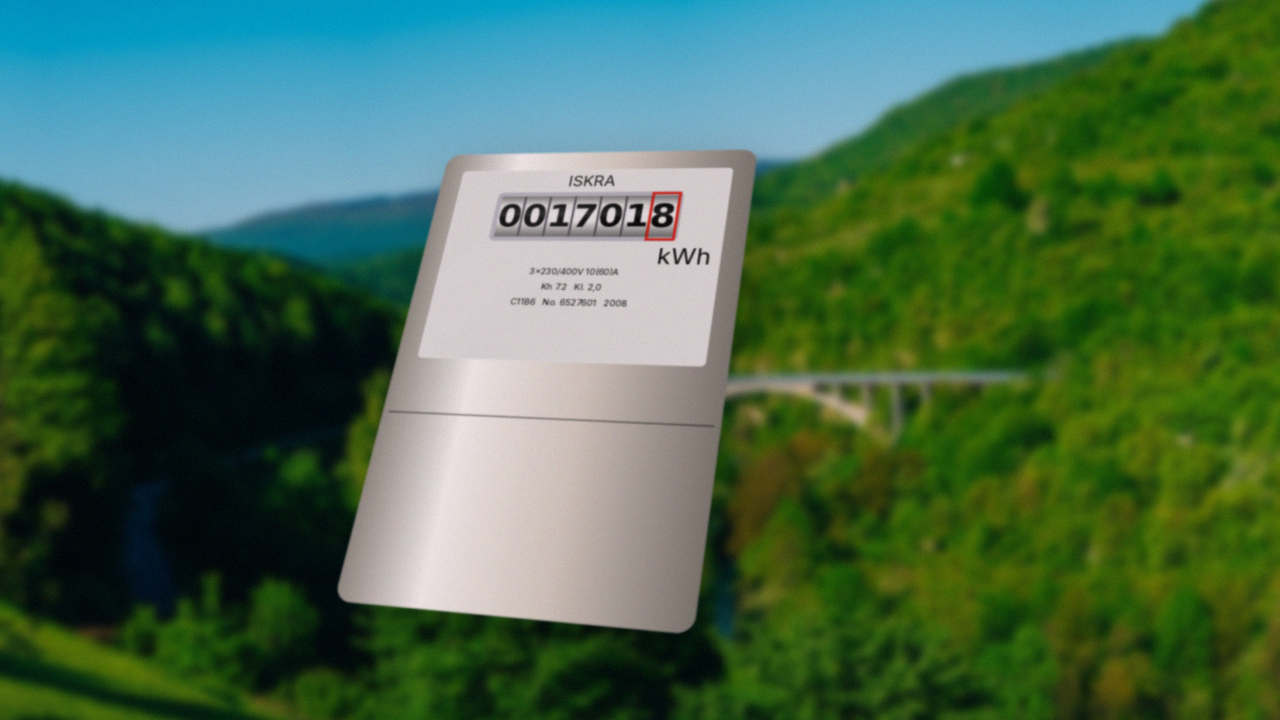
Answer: 1701.8 kWh
